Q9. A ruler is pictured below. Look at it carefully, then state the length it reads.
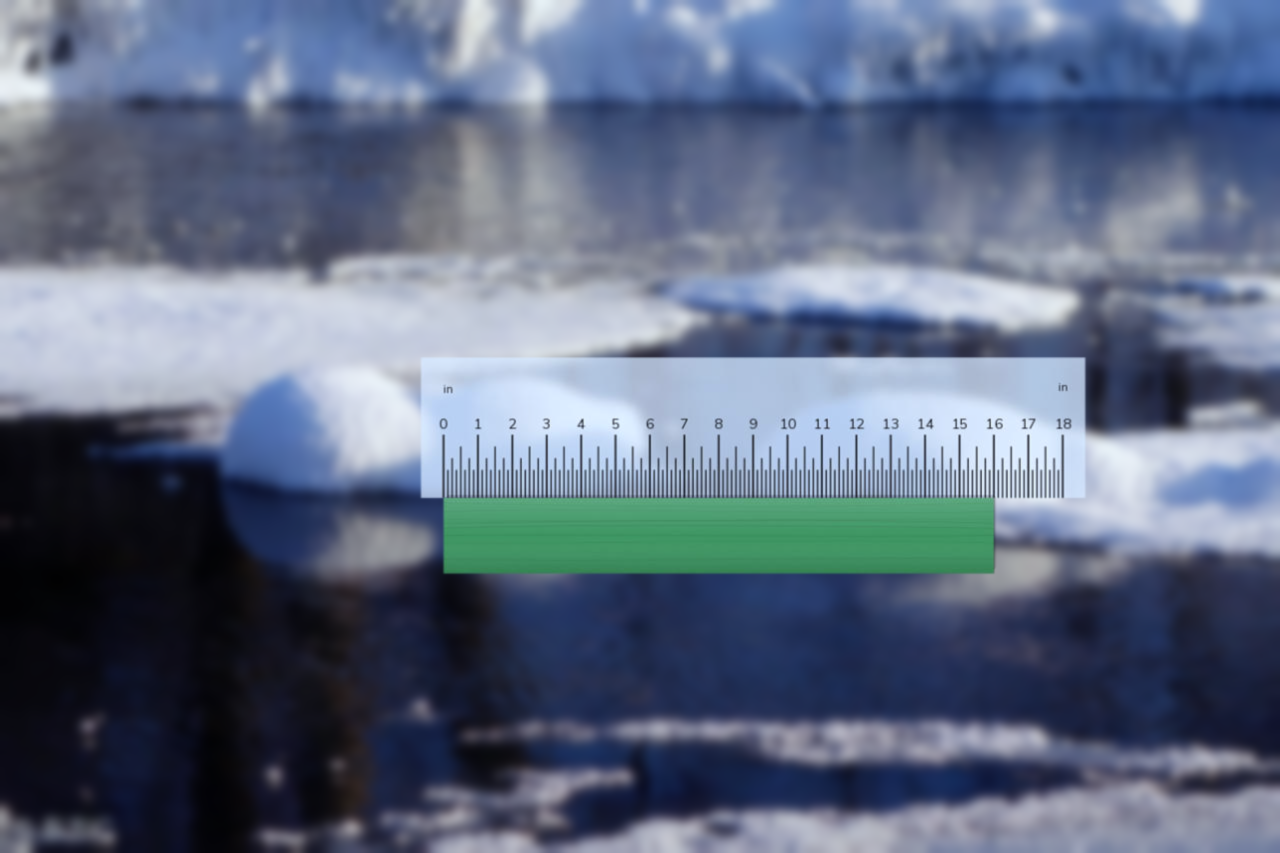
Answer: 16 in
